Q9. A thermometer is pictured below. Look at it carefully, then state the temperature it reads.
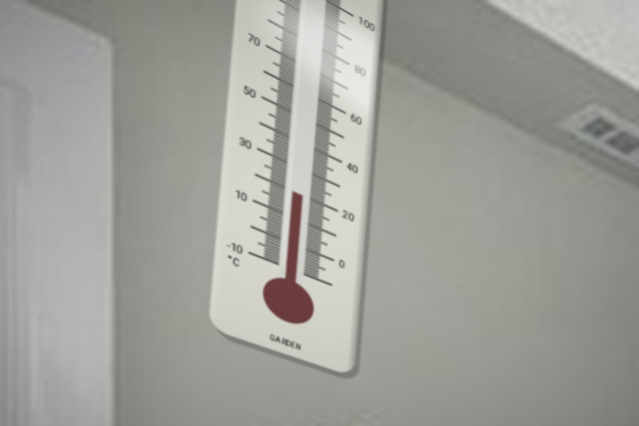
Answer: 20 °C
